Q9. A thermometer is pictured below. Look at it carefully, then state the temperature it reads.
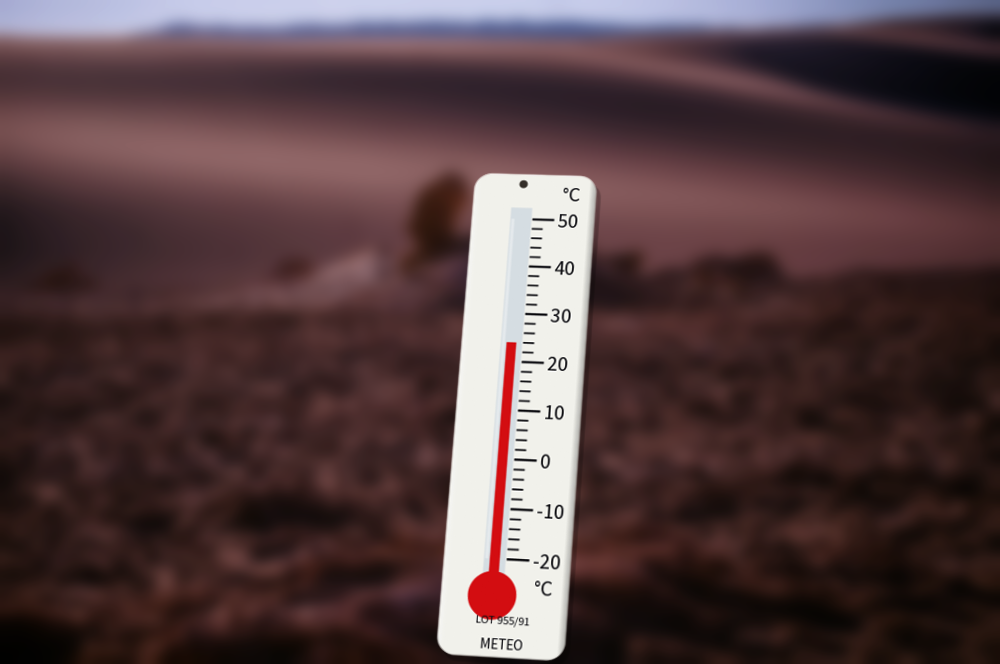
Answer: 24 °C
